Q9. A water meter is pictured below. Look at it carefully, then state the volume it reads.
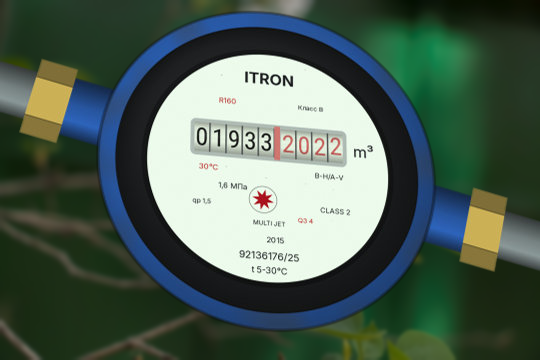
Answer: 1933.2022 m³
